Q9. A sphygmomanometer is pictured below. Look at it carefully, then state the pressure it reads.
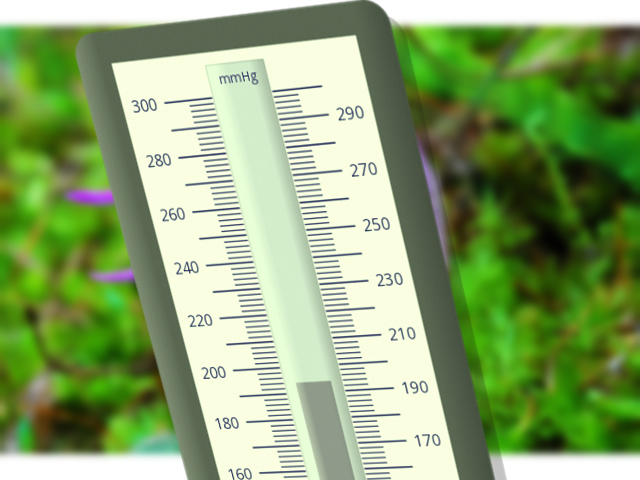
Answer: 194 mmHg
